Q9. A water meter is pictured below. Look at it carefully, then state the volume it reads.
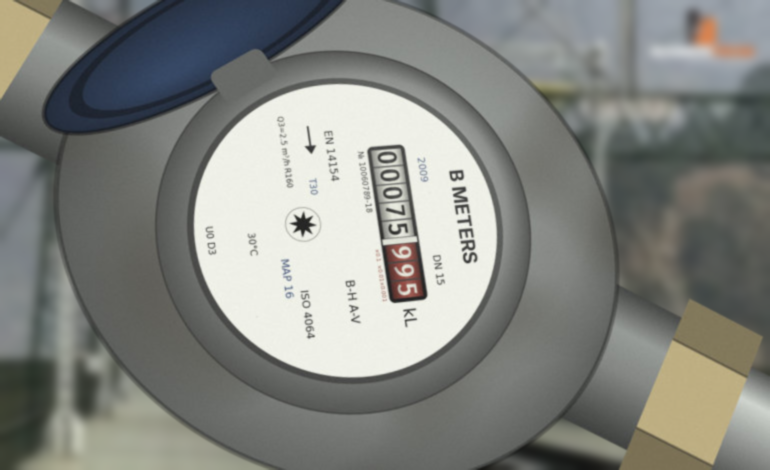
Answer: 75.995 kL
